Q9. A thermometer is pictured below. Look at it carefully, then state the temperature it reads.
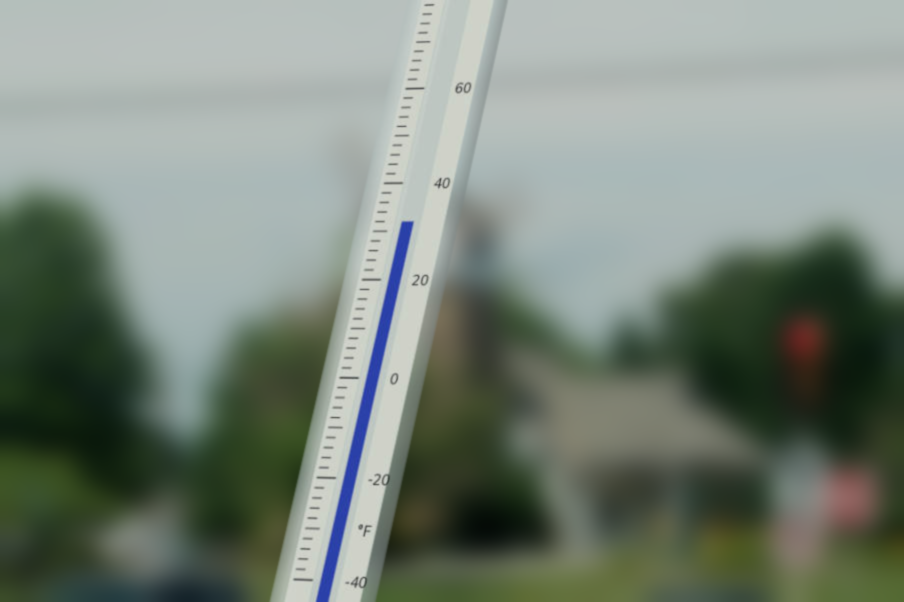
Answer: 32 °F
